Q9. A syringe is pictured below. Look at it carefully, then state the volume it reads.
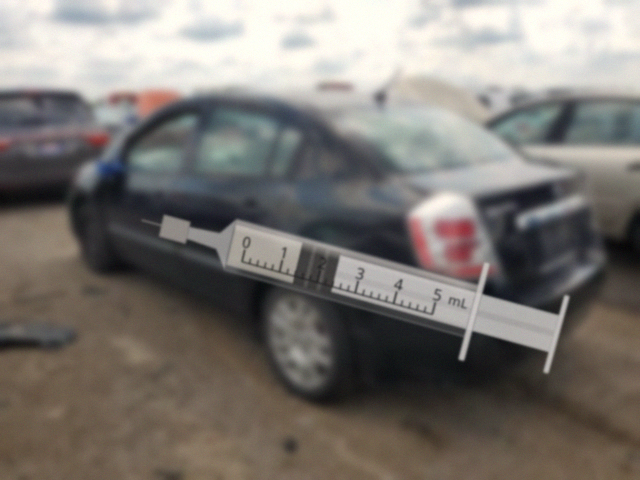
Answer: 1.4 mL
